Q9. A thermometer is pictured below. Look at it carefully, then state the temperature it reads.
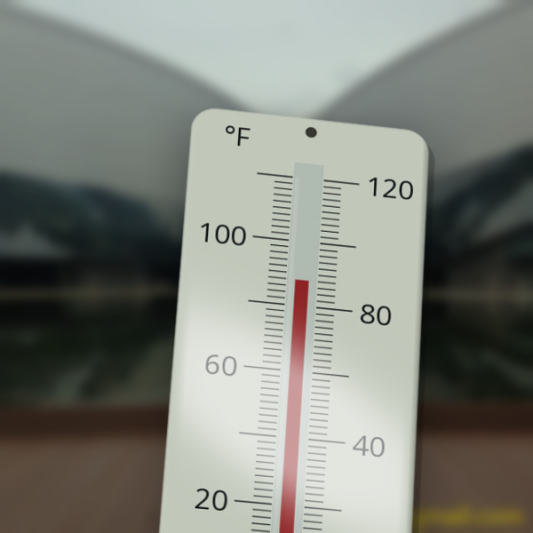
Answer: 88 °F
